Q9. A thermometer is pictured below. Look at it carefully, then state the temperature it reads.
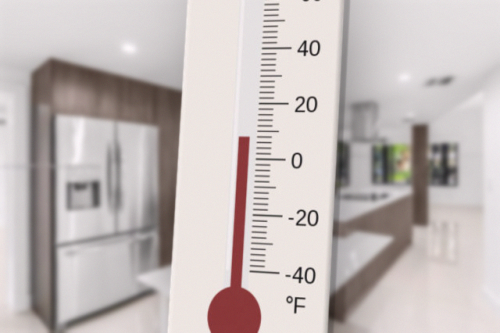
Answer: 8 °F
